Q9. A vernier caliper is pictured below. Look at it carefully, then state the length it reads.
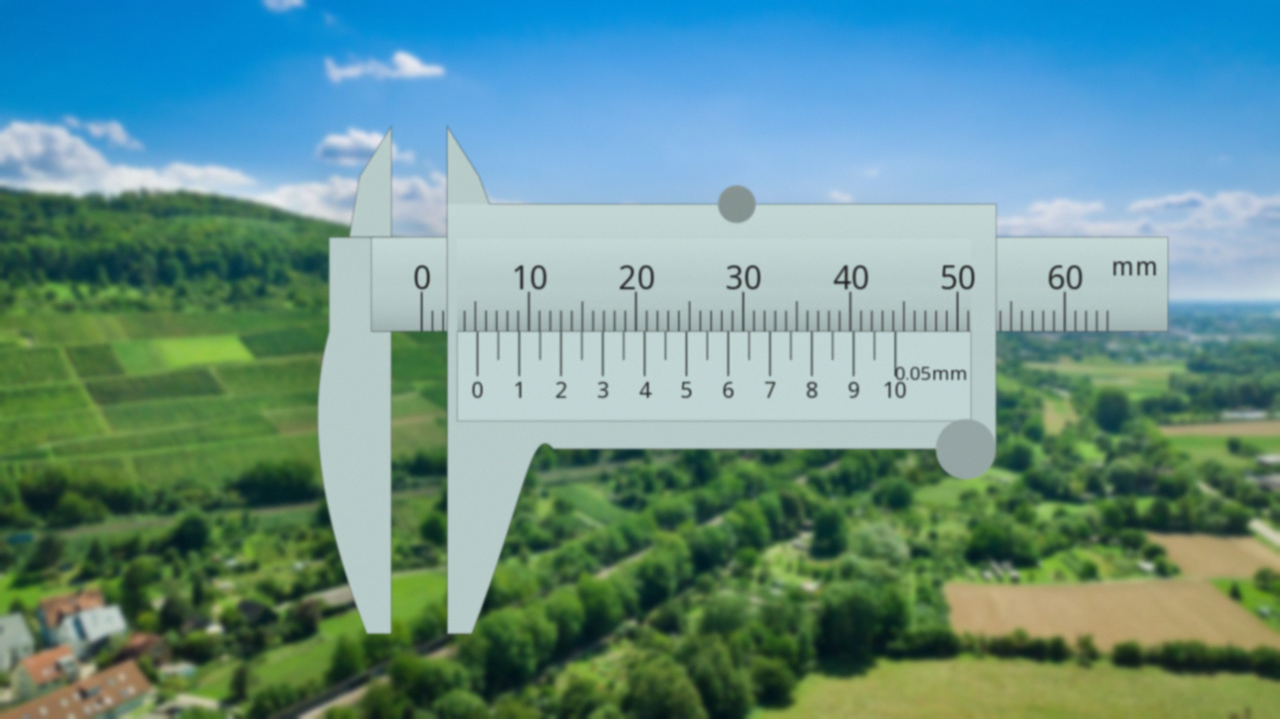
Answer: 5.2 mm
